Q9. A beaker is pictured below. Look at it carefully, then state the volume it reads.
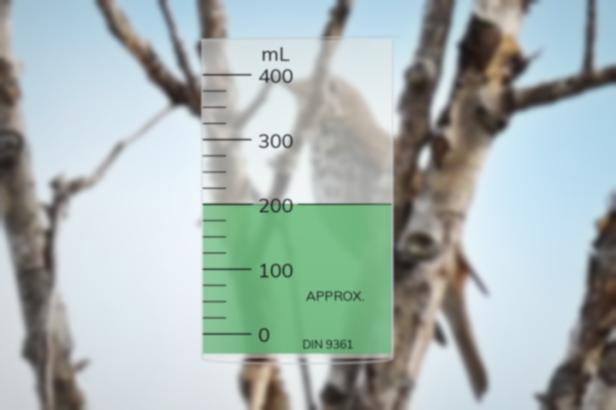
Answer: 200 mL
